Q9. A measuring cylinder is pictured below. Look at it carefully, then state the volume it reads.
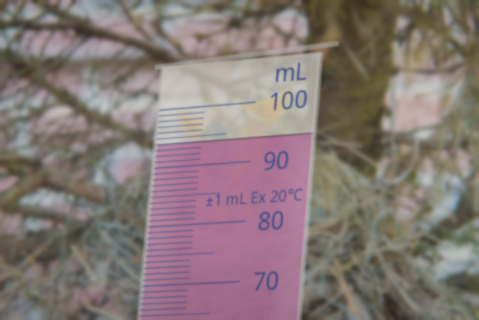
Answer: 94 mL
